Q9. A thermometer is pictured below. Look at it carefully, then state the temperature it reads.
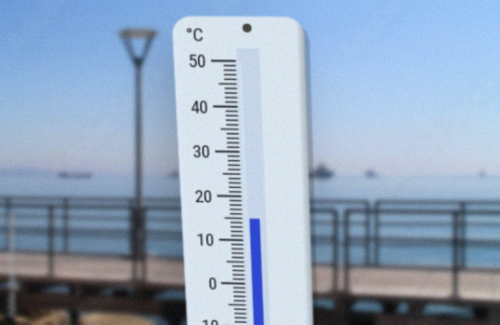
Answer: 15 °C
